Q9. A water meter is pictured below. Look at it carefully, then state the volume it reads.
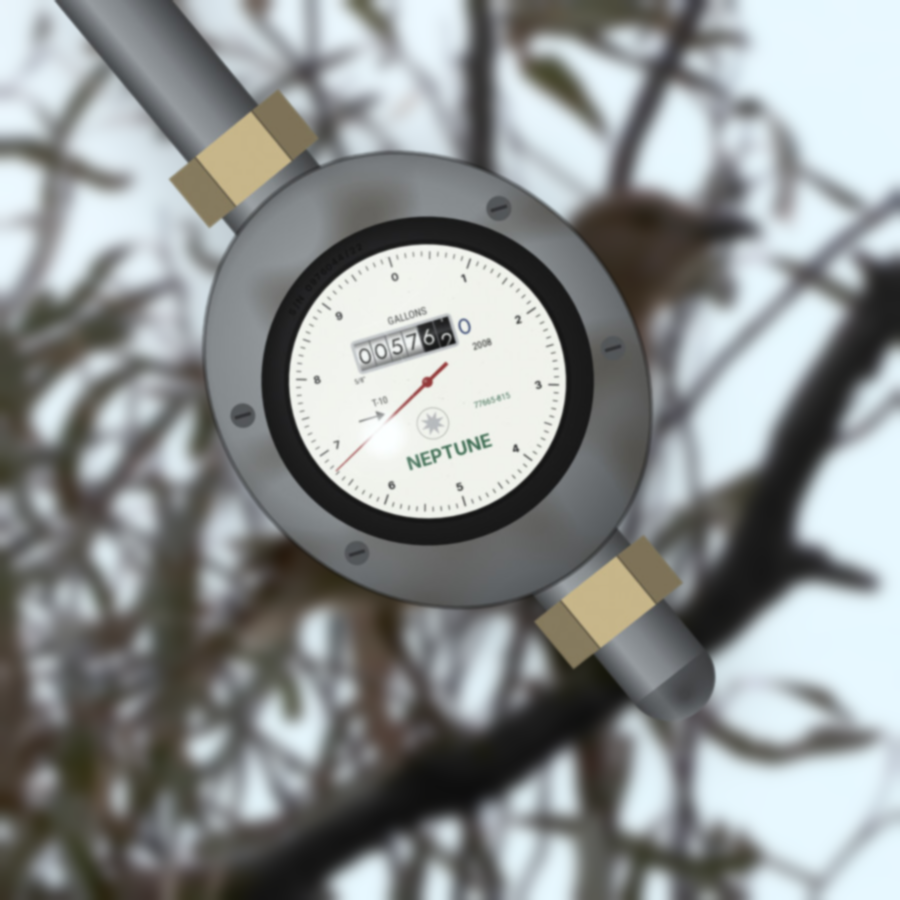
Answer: 57616.7 gal
